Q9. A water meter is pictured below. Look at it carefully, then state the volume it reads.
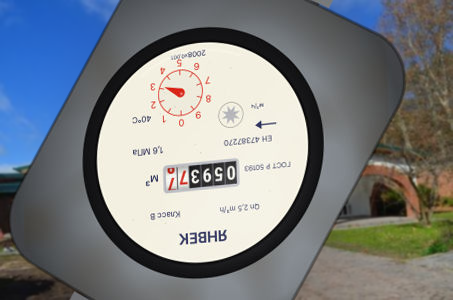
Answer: 593.773 m³
